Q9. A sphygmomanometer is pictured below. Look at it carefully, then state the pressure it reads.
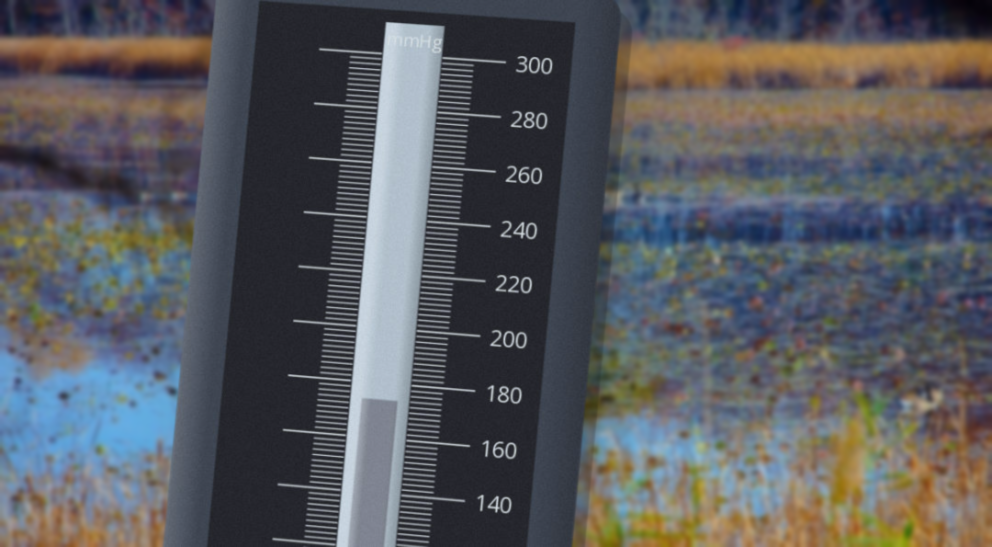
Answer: 174 mmHg
